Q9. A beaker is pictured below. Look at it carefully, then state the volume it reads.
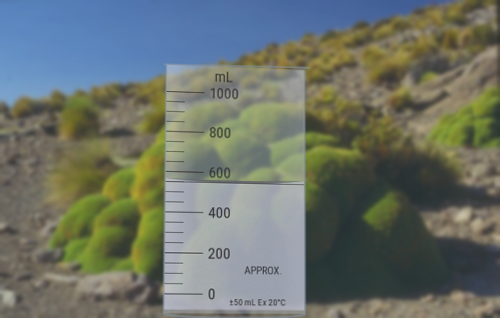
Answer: 550 mL
